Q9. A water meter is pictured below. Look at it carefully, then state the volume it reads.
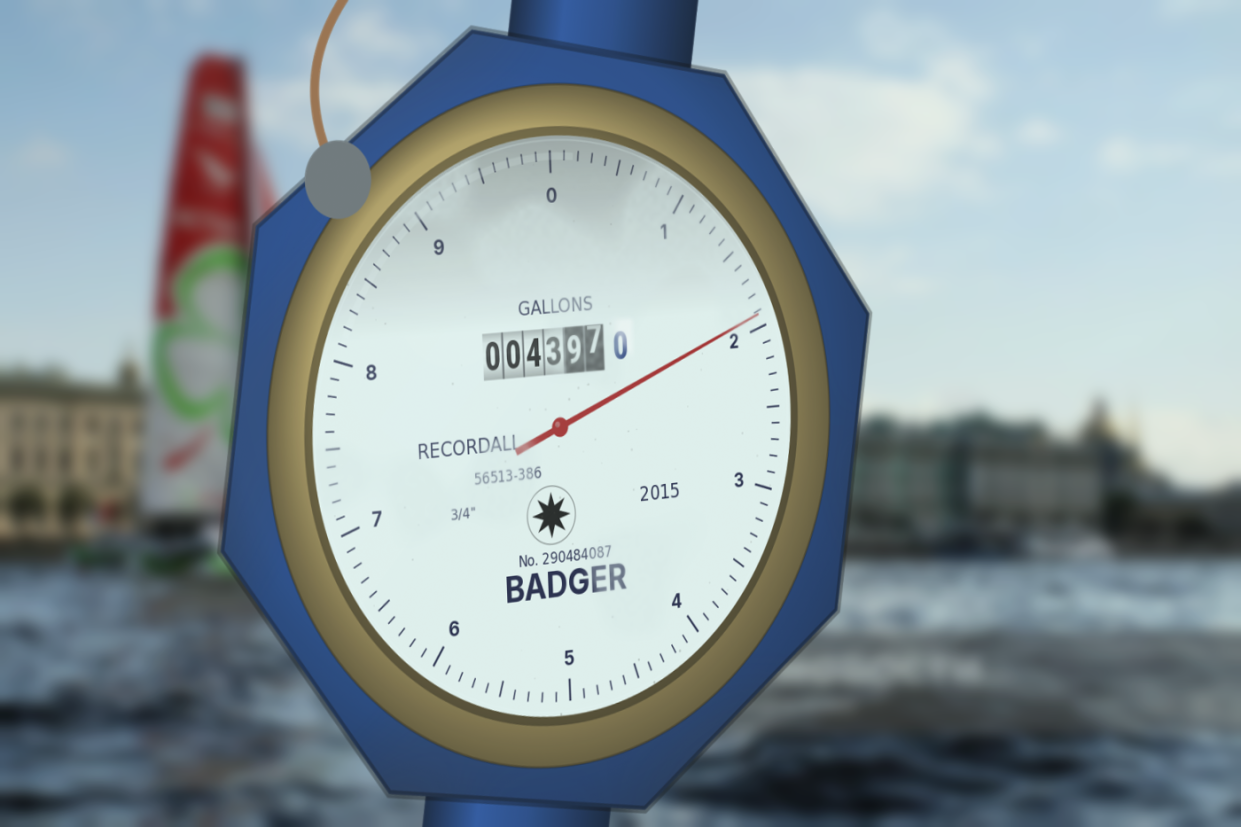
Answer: 43971.9 gal
